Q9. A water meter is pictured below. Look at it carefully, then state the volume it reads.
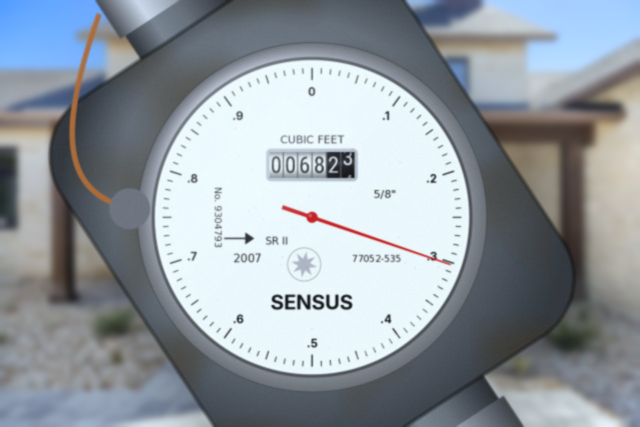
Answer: 6823.30 ft³
